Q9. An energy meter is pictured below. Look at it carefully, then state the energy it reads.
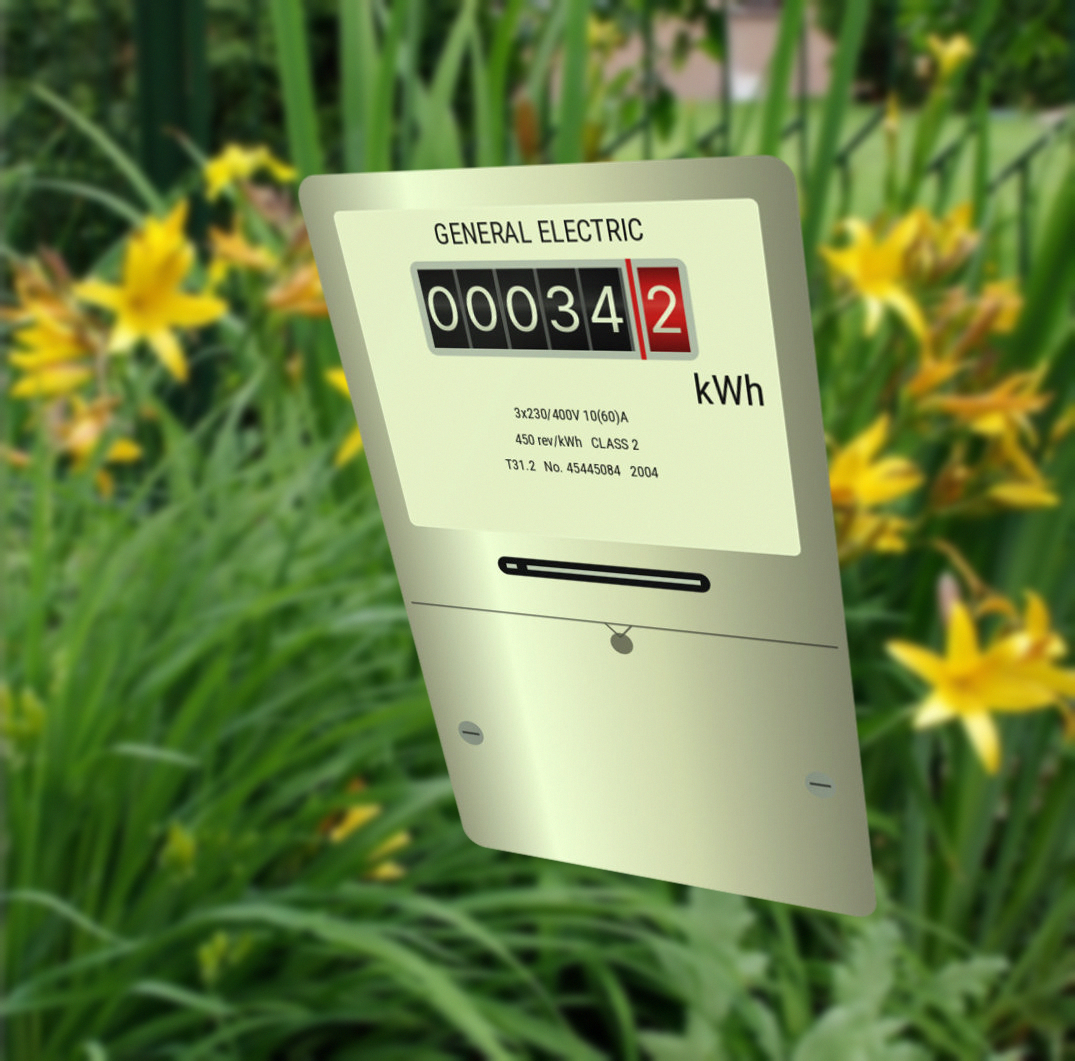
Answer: 34.2 kWh
